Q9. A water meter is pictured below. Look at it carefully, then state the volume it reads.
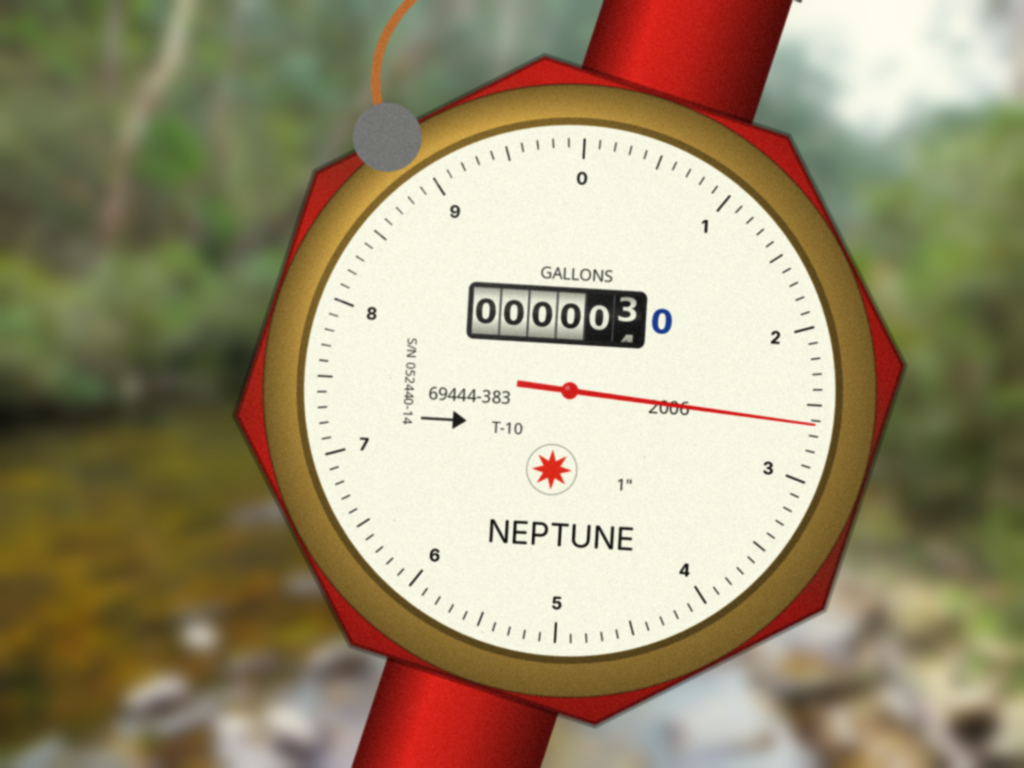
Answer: 32.6 gal
